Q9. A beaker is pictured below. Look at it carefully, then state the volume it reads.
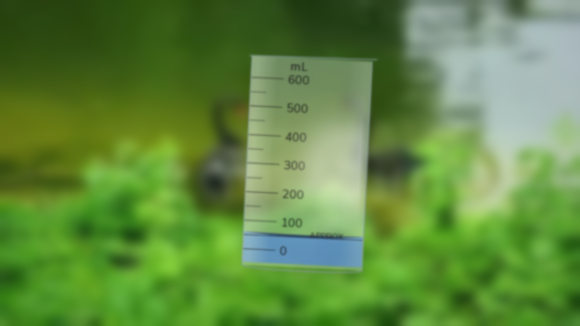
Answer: 50 mL
